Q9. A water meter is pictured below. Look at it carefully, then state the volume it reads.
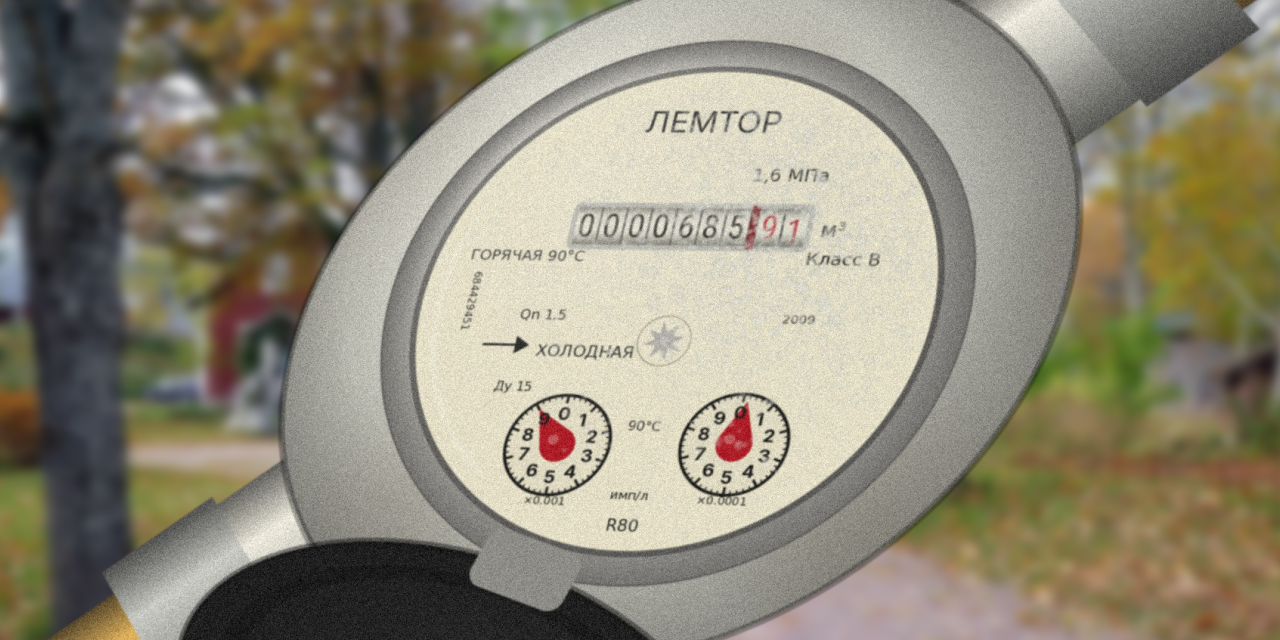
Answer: 685.9090 m³
